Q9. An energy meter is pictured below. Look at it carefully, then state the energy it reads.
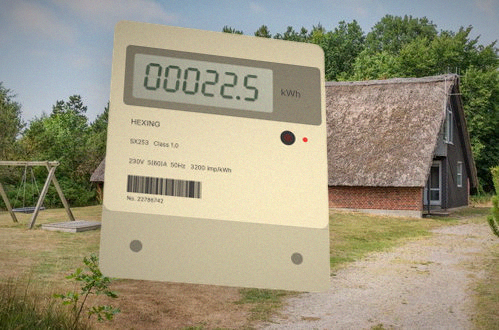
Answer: 22.5 kWh
